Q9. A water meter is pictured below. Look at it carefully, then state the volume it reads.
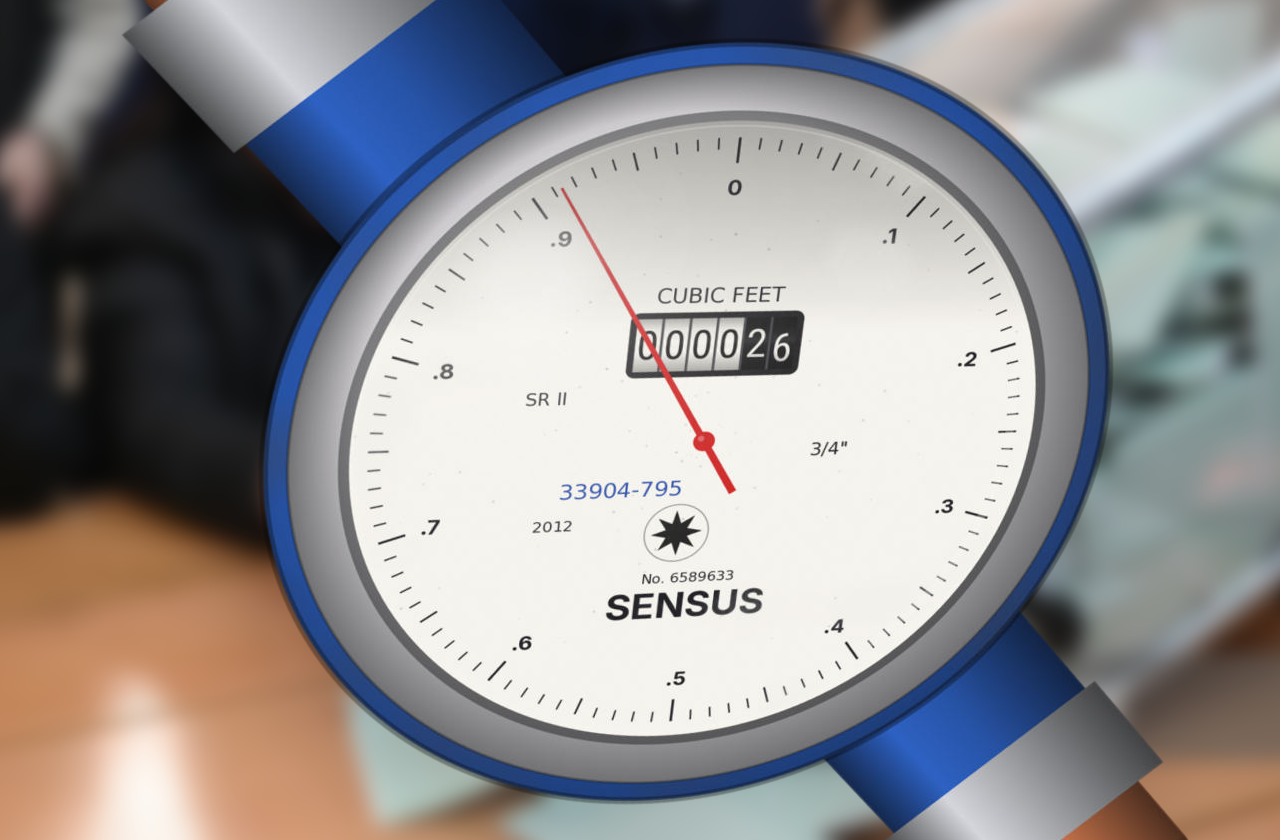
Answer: 25.91 ft³
